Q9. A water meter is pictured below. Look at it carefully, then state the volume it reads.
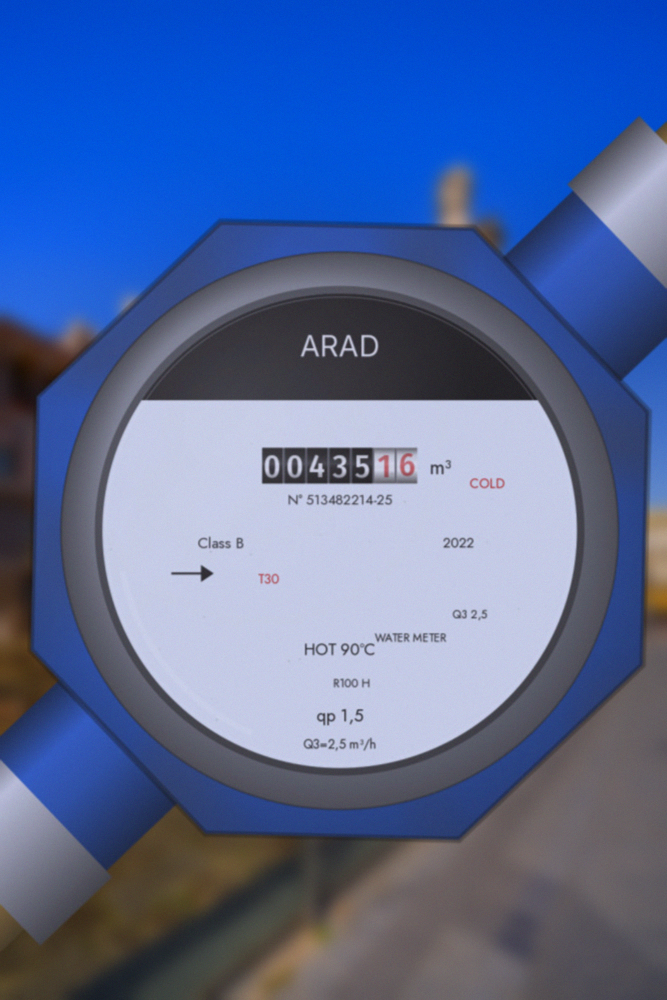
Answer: 435.16 m³
